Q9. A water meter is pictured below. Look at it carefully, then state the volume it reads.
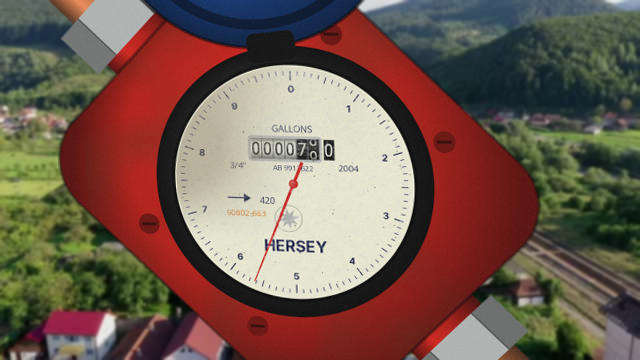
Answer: 785.6 gal
